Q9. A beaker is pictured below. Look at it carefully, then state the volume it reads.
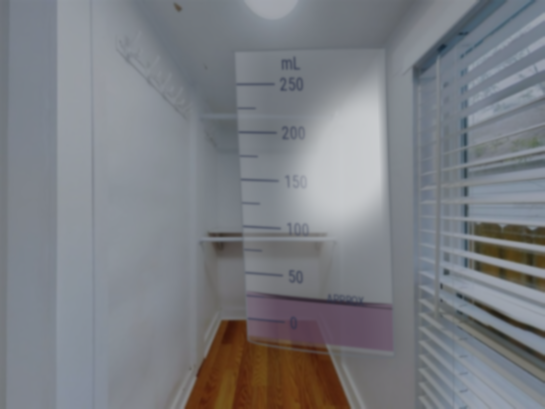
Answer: 25 mL
